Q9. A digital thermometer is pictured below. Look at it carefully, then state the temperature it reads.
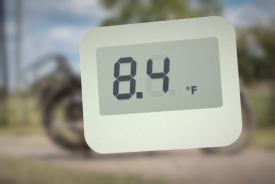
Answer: 8.4 °F
